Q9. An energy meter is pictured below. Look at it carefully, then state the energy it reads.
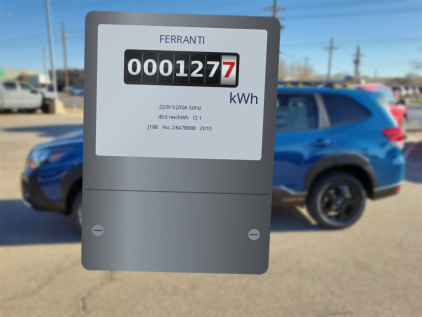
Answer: 127.7 kWh
